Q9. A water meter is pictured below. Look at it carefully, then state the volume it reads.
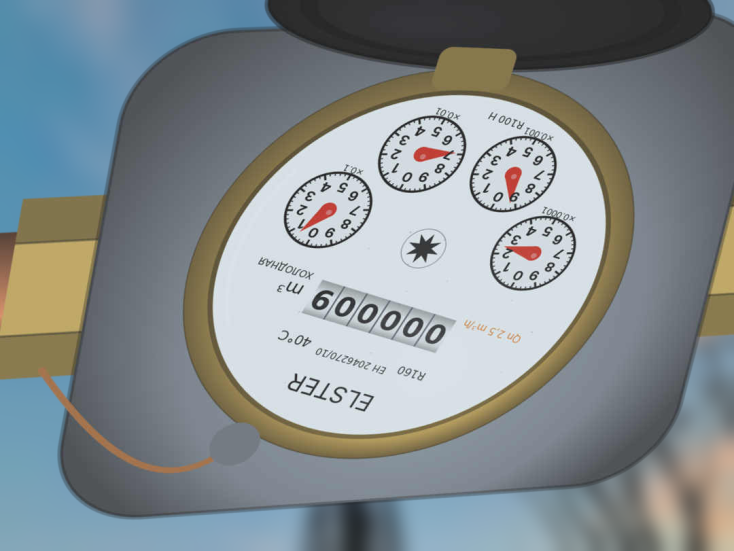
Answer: 9.0692 m³
